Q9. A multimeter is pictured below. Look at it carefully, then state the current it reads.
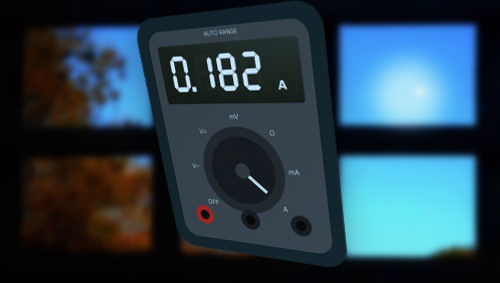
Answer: 0.182 A
